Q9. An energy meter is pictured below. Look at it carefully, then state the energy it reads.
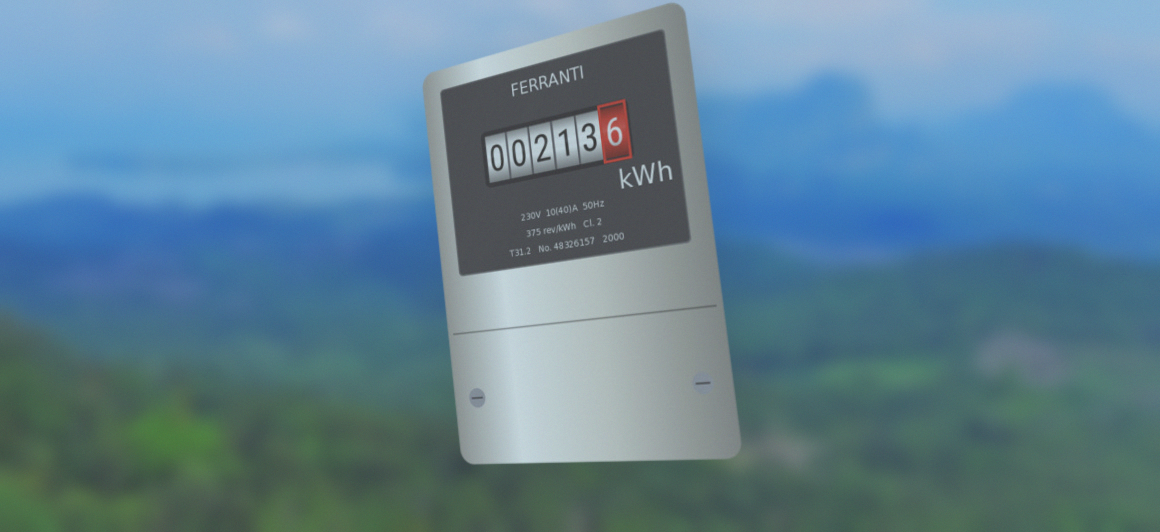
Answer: 213.6 kWh
